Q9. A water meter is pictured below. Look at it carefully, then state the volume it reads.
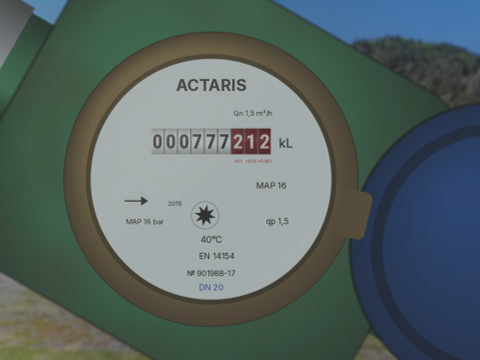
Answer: 777.212 kL
